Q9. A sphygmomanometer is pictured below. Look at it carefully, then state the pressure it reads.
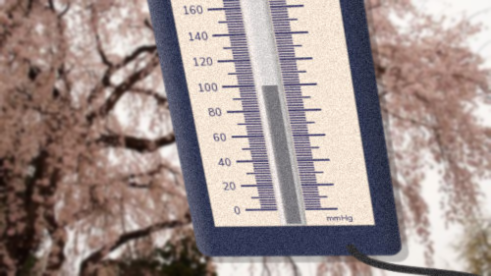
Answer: 100 mmHg
